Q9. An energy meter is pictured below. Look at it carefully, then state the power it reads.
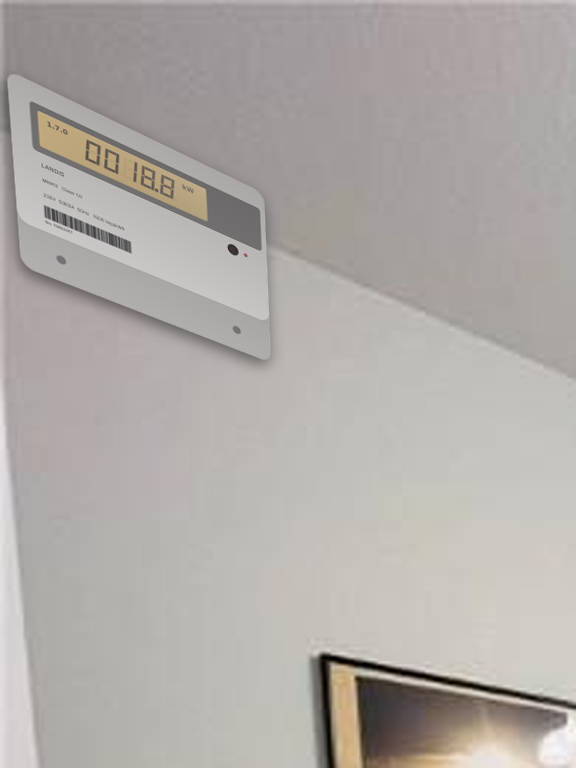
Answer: 18.8 kW
